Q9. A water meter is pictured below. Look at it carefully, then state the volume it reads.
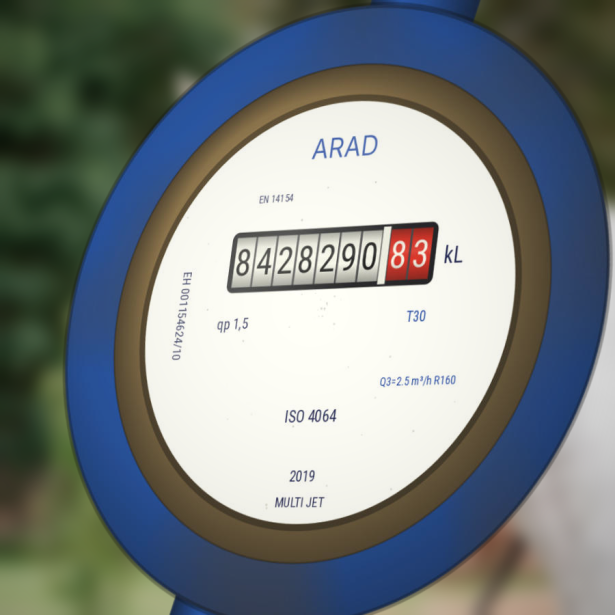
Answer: 8428290.83 kL
